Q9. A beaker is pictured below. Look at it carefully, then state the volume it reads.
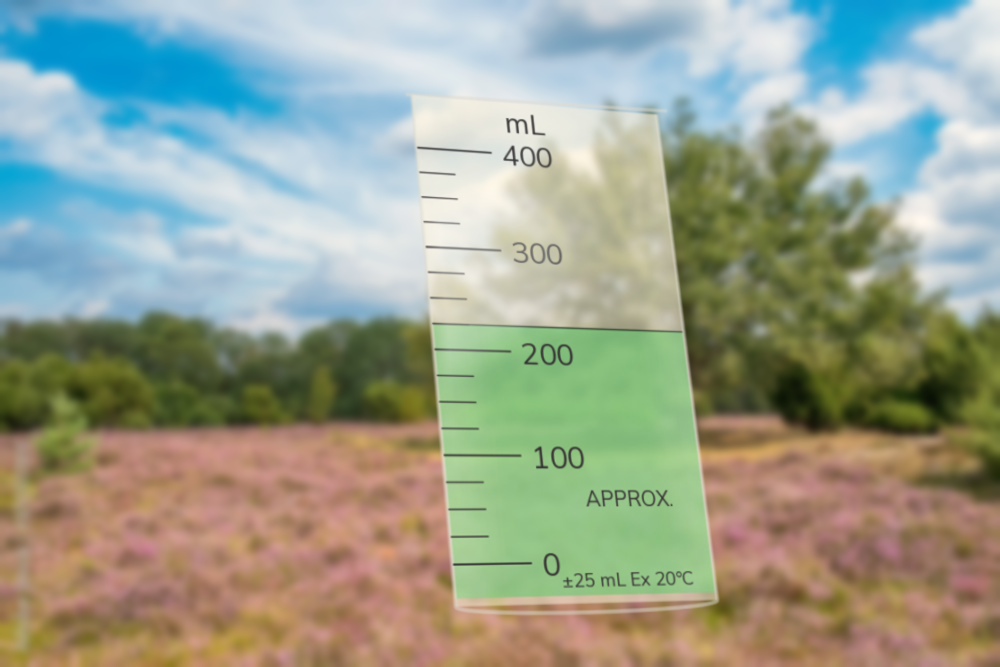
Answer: 225 mL
